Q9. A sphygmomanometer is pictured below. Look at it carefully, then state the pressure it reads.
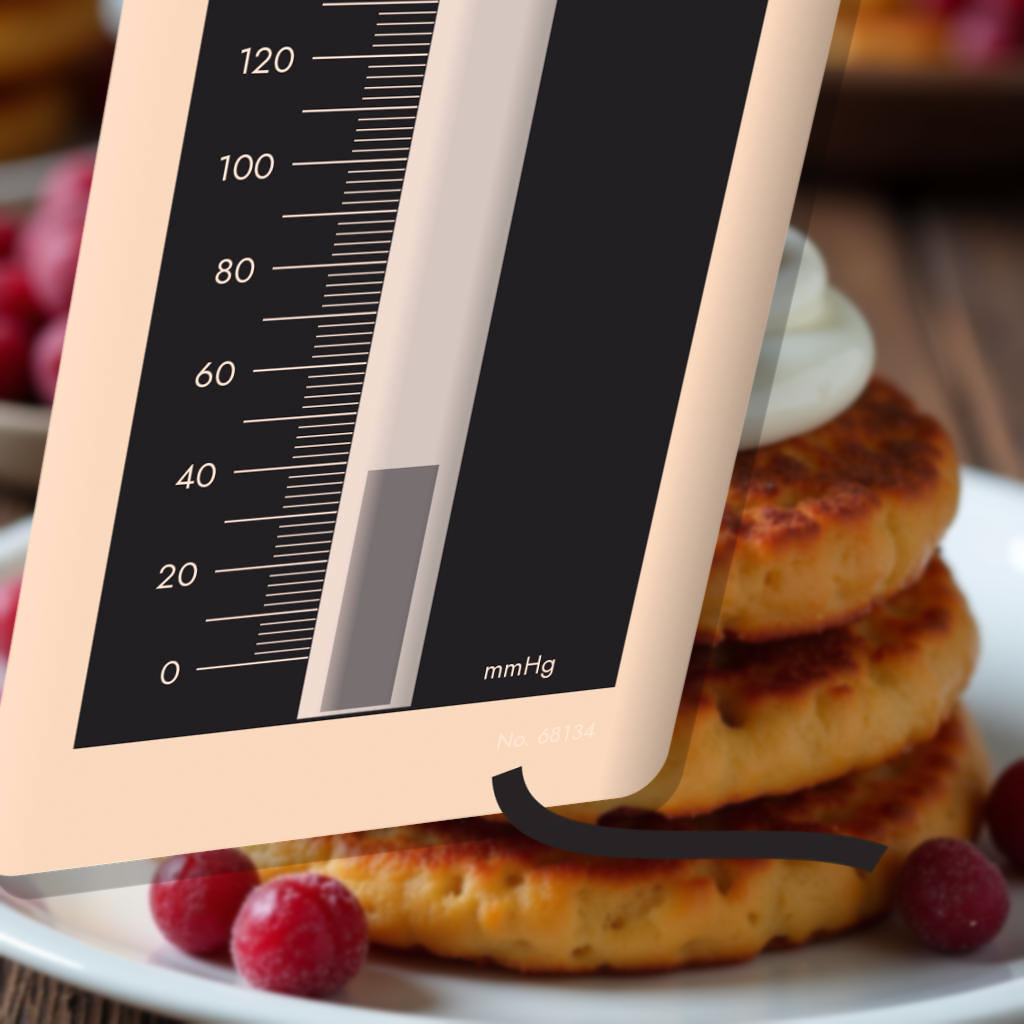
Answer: 38 mmHg
